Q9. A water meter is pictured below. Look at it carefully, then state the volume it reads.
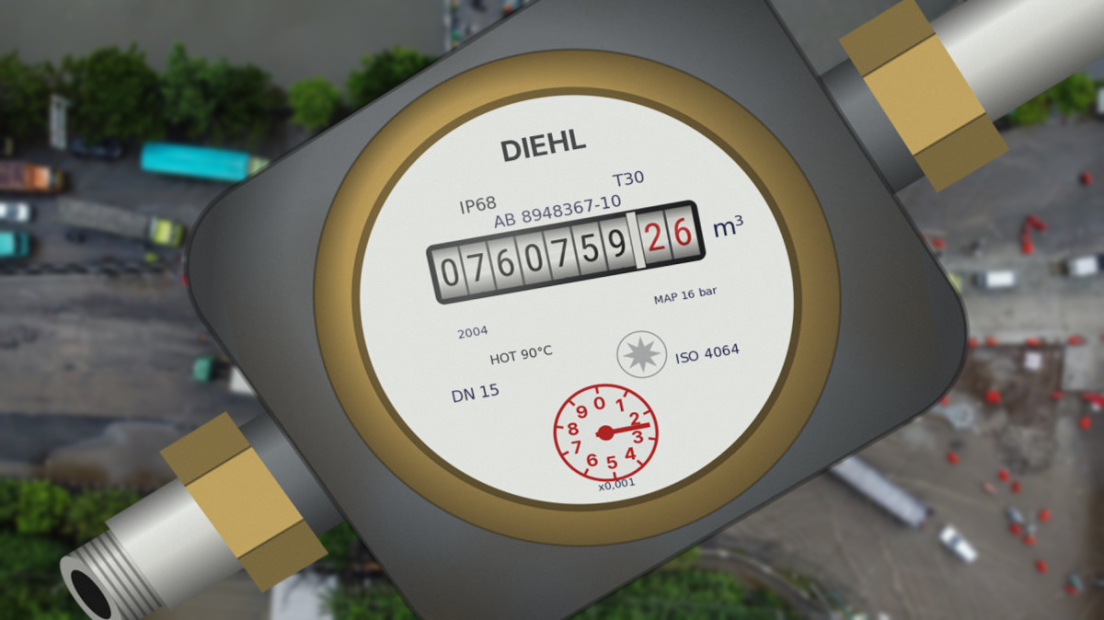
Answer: 760759.262 m³
